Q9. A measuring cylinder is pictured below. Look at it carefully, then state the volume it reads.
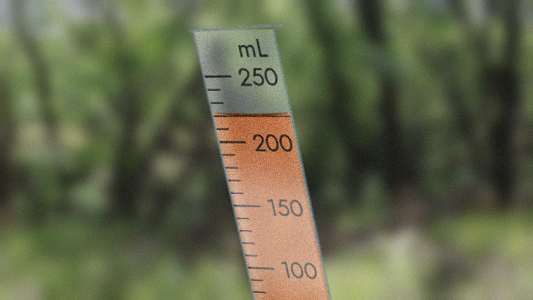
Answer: 220 mL
